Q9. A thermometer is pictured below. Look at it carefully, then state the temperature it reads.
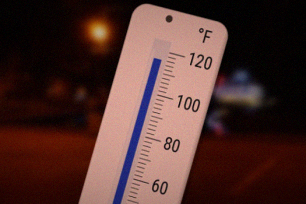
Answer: 116 °F
